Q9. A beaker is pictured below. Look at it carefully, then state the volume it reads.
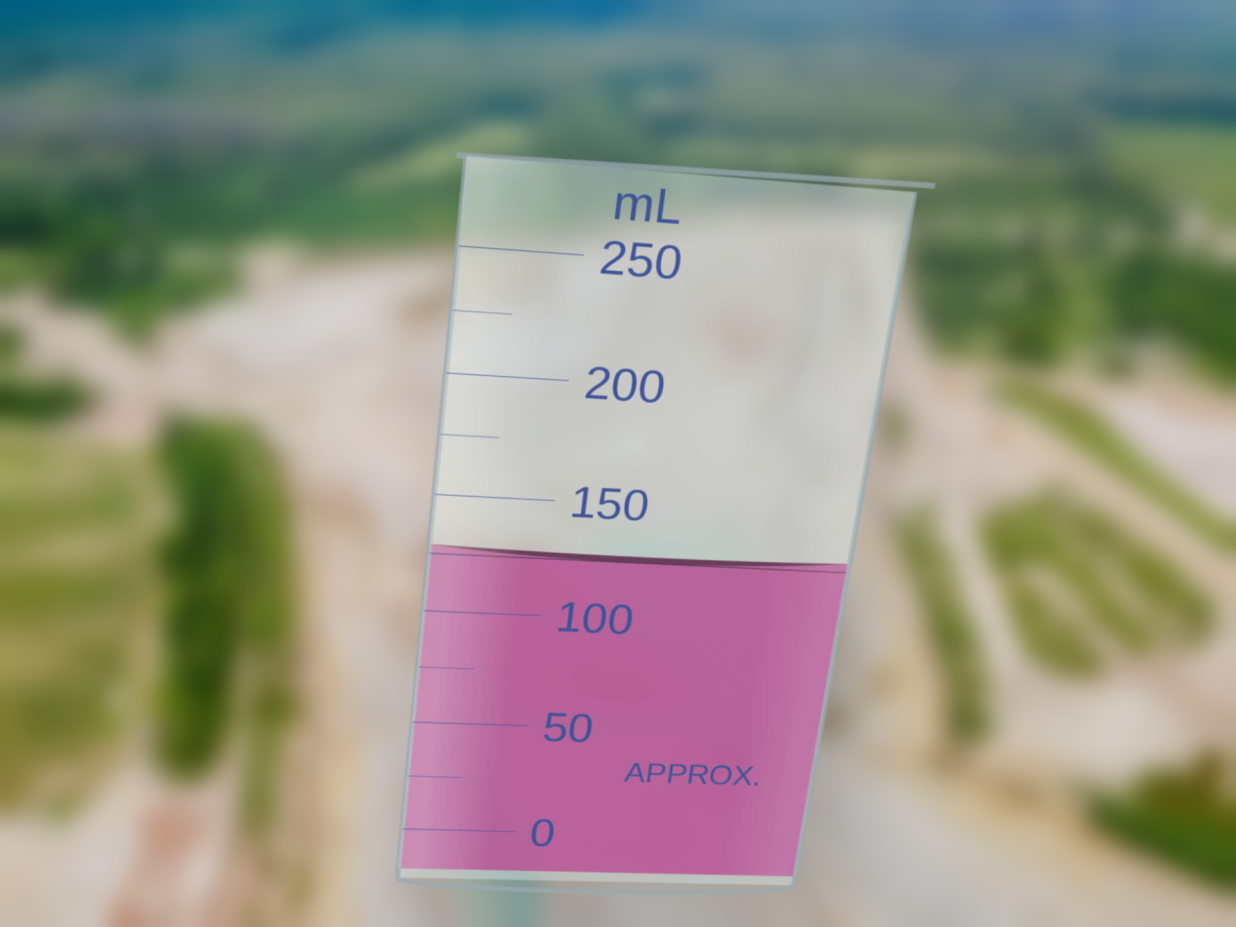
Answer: 125 mL
